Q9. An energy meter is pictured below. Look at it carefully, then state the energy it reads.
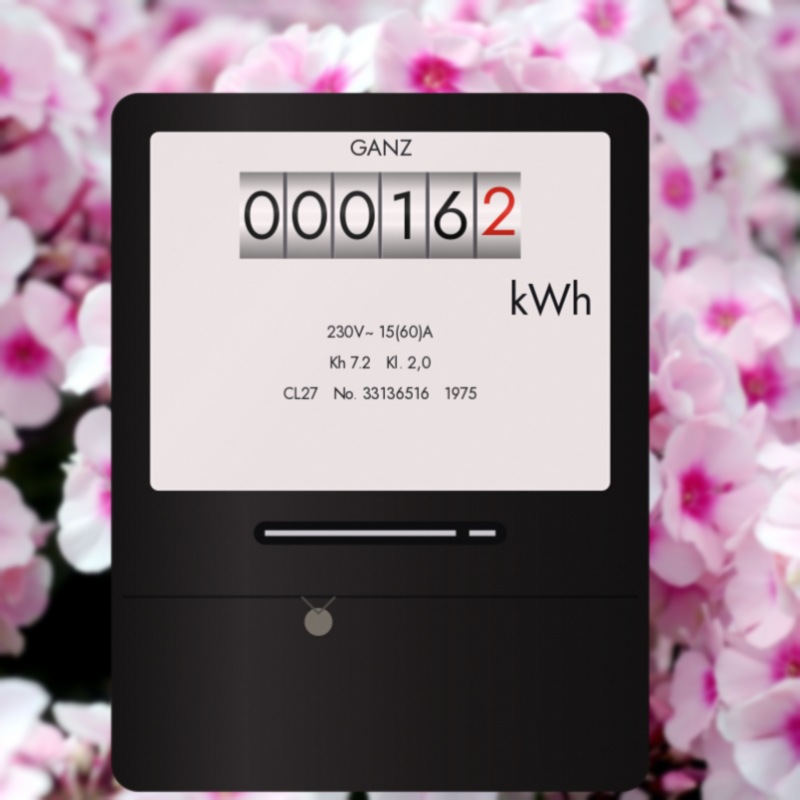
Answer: 16.2 kWh
